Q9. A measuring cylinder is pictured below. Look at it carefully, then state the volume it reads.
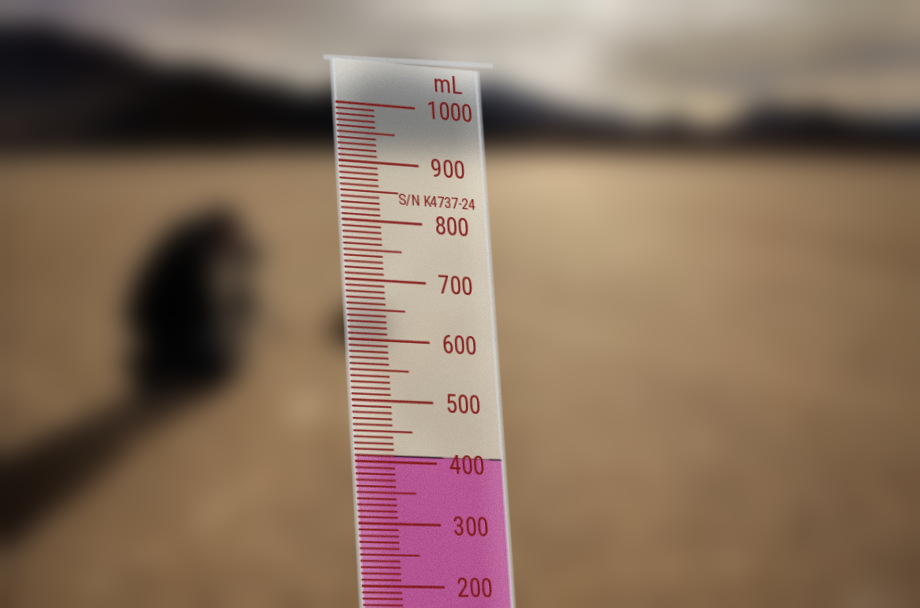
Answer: 410 mL
